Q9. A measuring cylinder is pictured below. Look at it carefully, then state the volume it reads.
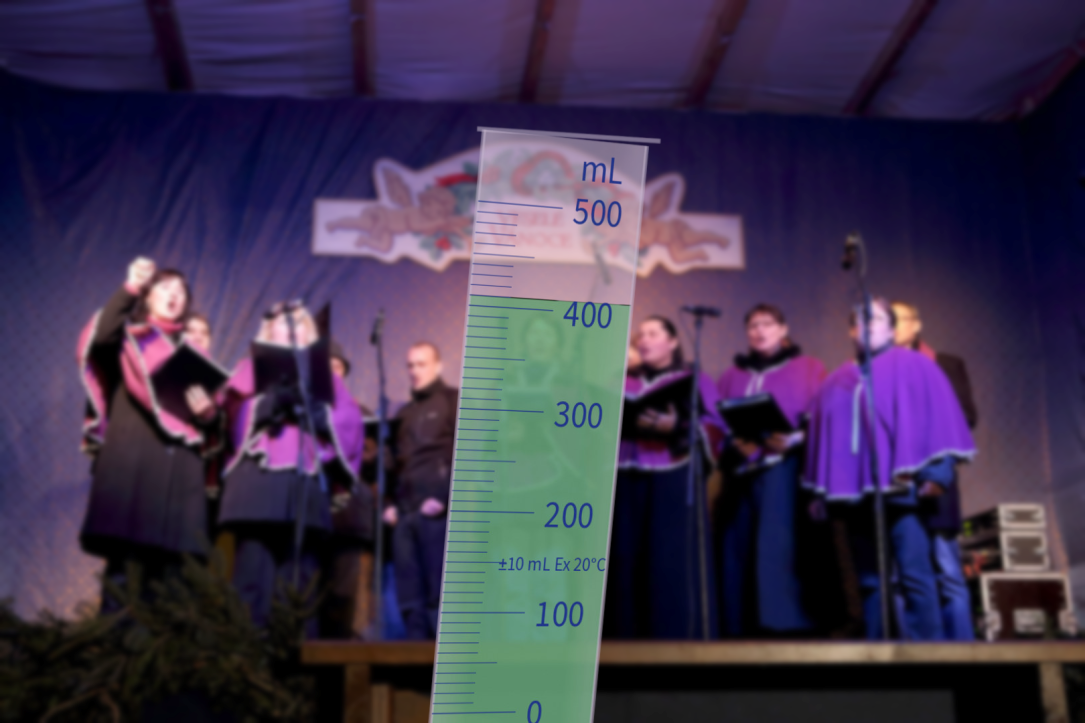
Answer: 410 mL
